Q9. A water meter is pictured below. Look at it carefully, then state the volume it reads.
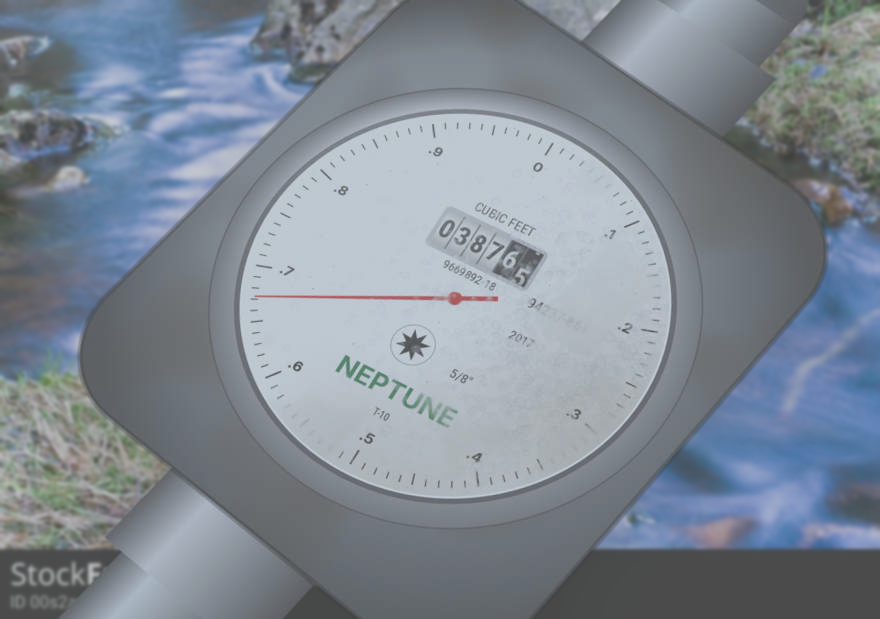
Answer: 38764.67 ft³
